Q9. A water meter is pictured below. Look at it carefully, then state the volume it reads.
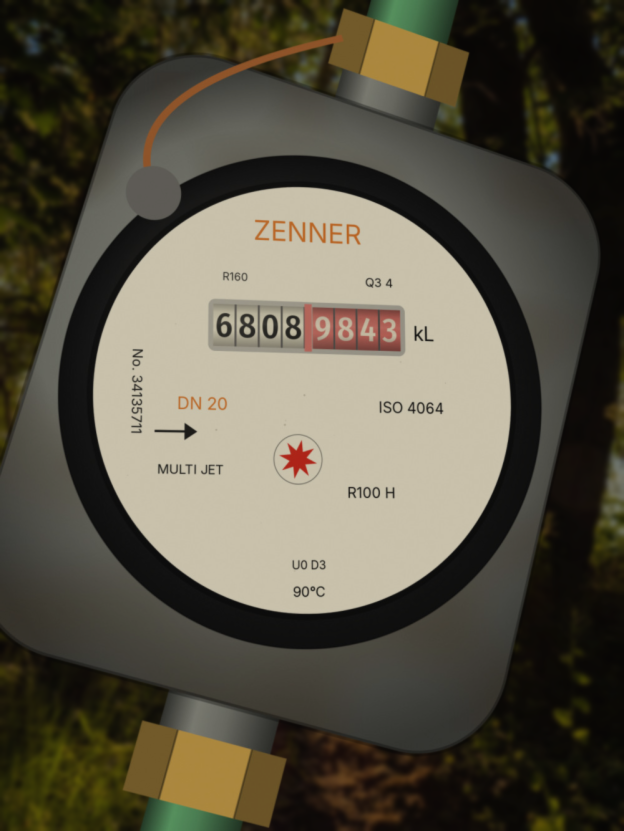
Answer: 6808.9843 kL
